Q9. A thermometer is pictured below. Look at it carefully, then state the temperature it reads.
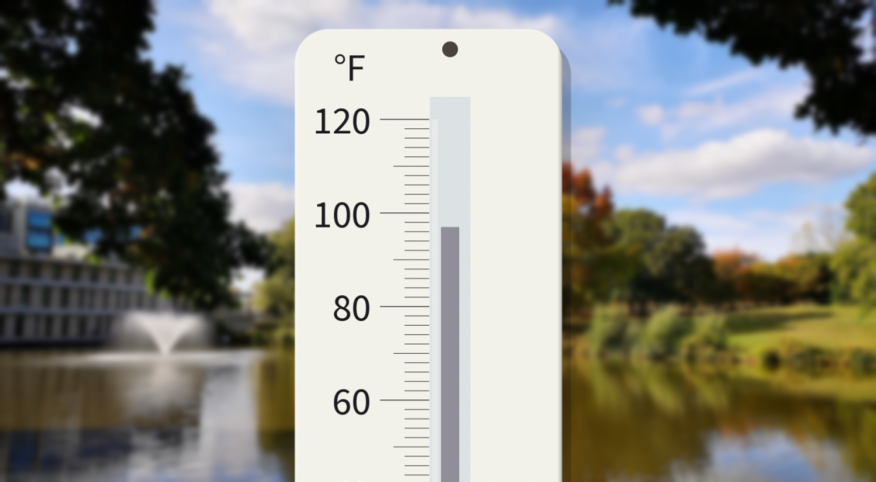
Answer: 97 °F
